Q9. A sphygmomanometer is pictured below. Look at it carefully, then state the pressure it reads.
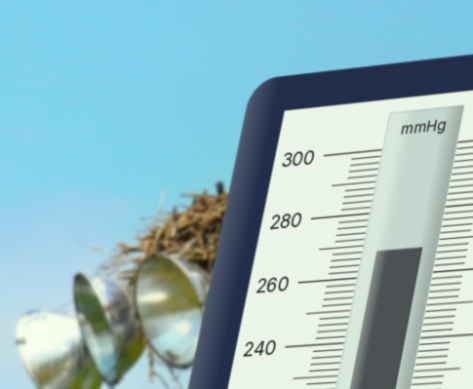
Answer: 268 mmHg
